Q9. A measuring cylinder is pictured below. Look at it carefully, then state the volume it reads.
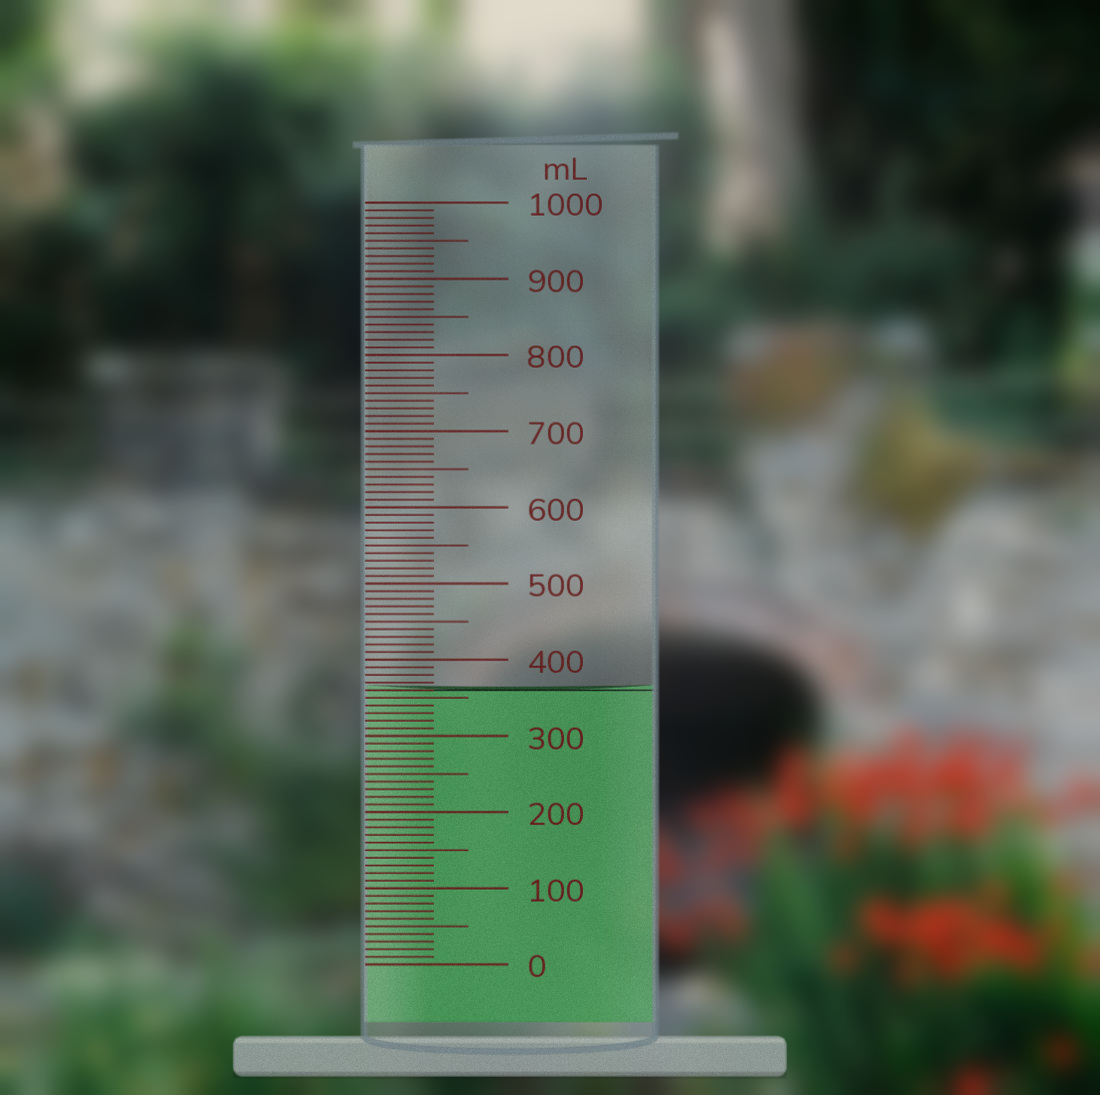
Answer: 360 mL
